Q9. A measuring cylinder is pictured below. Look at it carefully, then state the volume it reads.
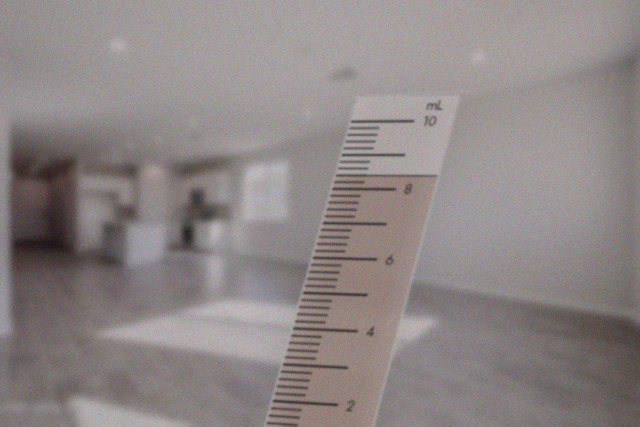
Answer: 8.4 mL
